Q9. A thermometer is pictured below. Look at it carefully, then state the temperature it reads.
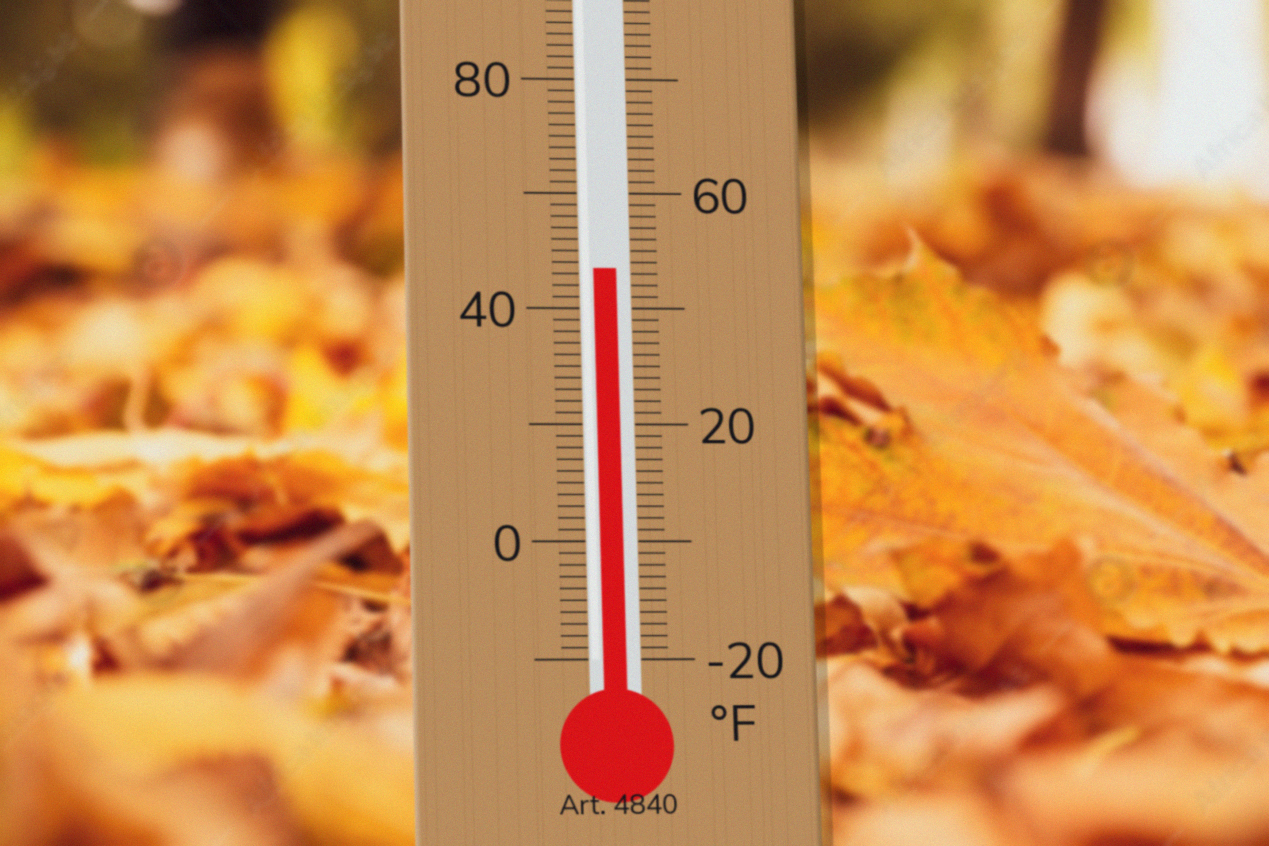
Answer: 47 °F
